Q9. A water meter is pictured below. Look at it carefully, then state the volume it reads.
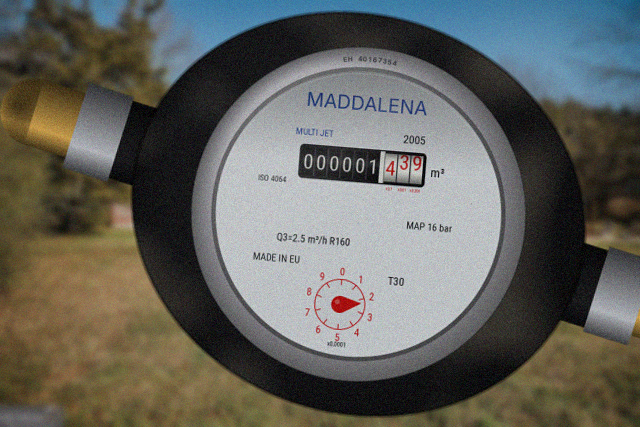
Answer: 1.4392 m³
